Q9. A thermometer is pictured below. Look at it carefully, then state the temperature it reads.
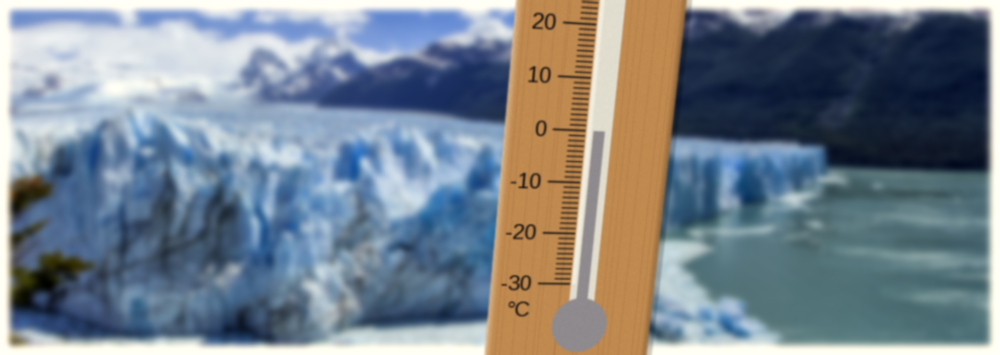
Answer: 0 °C
